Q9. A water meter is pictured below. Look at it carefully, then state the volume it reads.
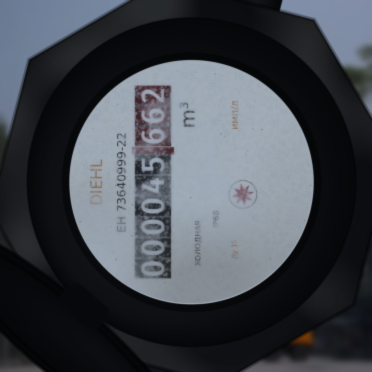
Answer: 45.662 m³
